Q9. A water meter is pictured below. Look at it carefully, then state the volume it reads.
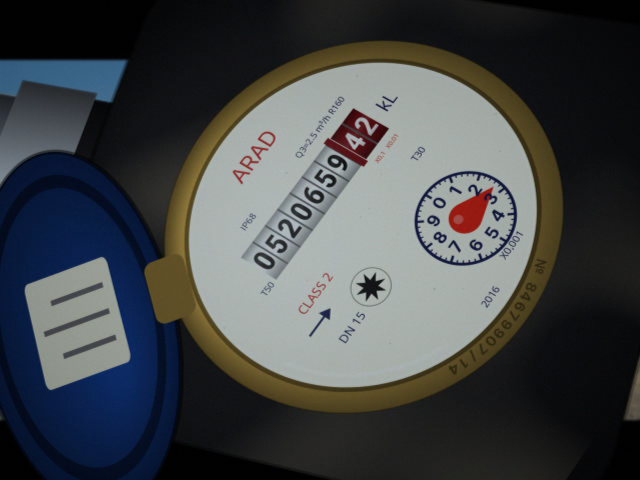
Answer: 520659.422 kL
